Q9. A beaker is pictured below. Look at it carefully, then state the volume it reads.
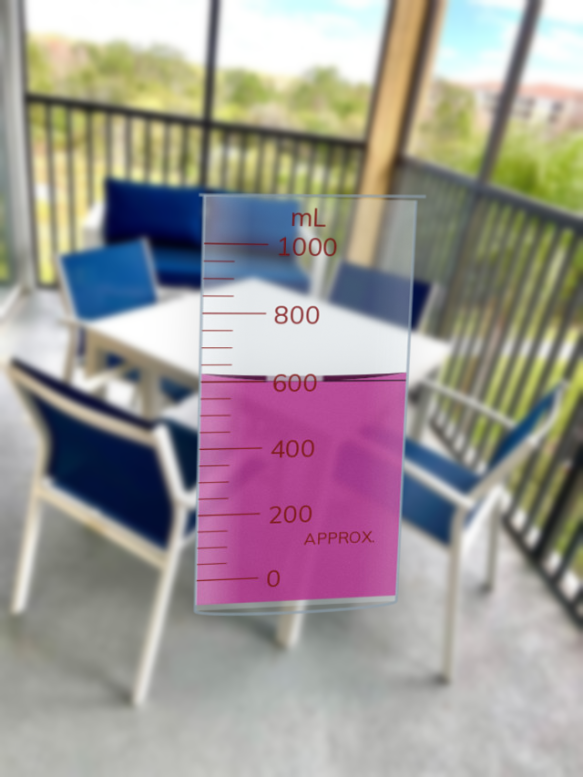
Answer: 600 mL
